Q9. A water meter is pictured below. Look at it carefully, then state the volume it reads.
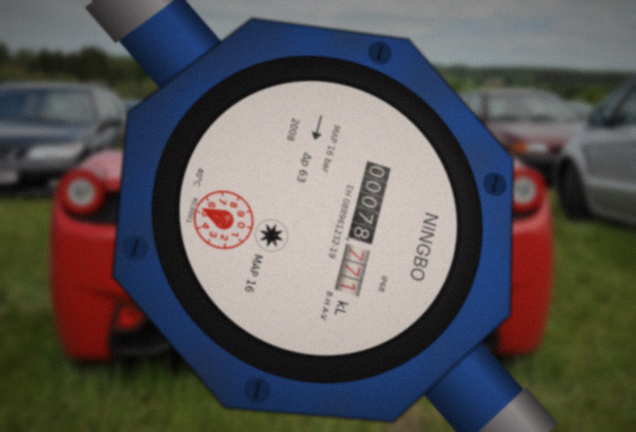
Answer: 78.7715 kL
